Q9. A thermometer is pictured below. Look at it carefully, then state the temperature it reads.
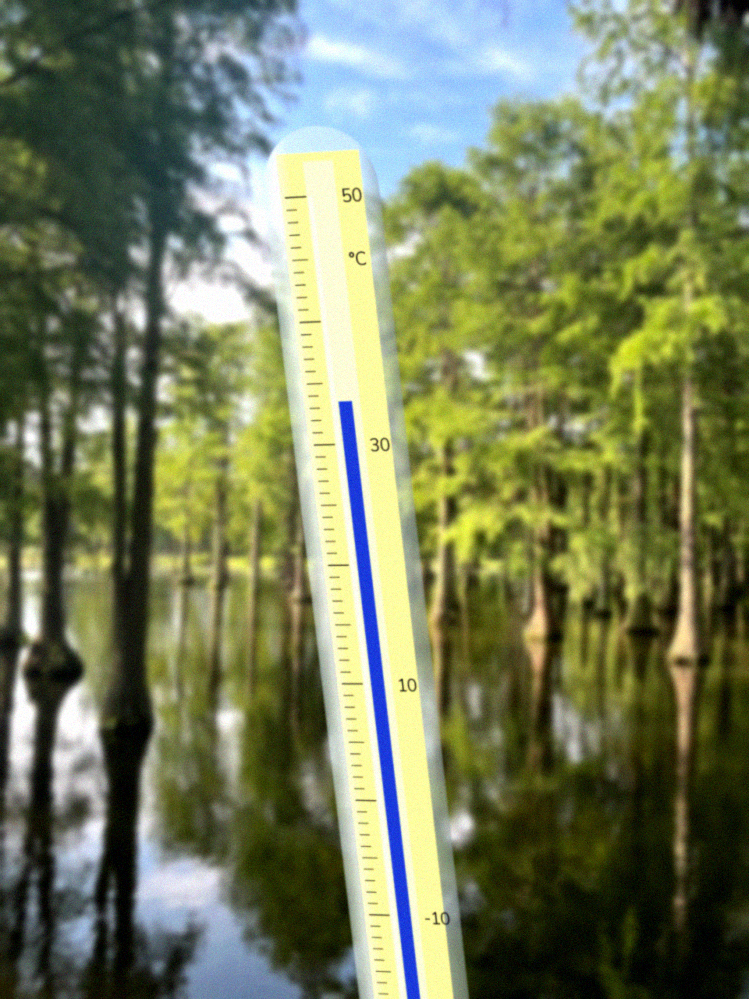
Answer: 33.5 °C
